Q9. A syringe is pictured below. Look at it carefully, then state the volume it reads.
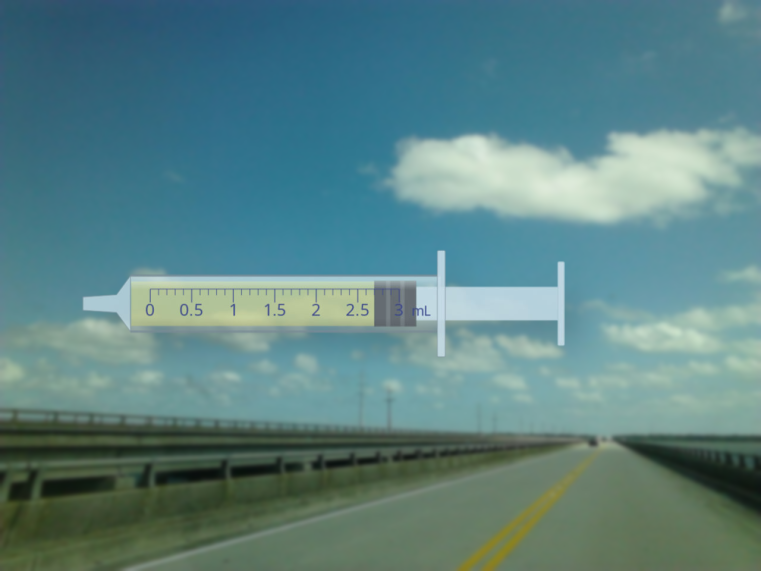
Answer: 2.7 mL
